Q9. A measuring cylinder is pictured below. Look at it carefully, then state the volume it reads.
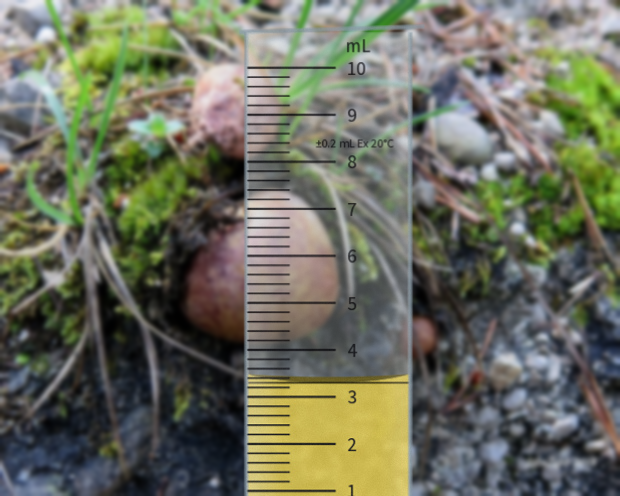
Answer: 3.3 mL
